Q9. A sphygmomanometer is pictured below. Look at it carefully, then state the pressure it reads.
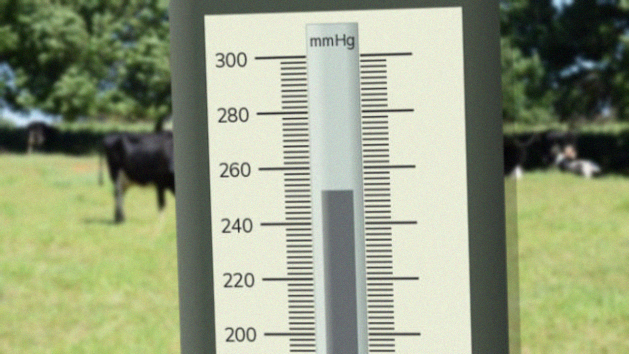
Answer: 252 mmHg
